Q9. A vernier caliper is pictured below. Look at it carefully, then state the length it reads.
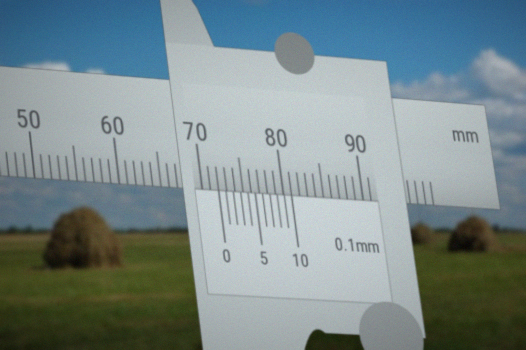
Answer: 72.0 mm
